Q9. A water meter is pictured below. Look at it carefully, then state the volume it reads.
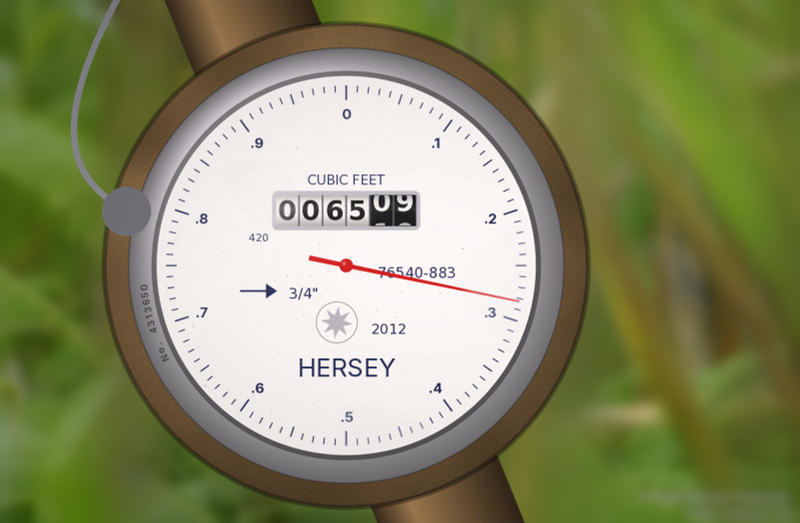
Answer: 6509.28 ft³
